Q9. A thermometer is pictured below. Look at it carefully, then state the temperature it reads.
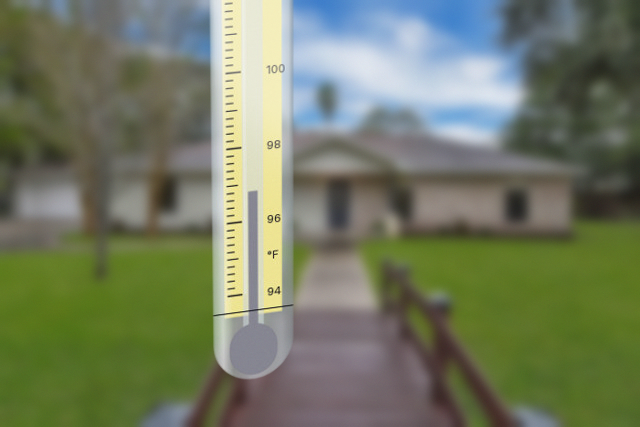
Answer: 96.8 °F
